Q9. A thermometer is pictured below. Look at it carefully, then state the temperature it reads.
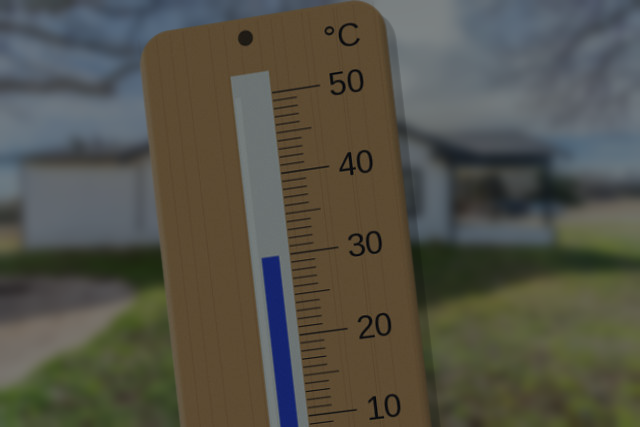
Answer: 30 °C
